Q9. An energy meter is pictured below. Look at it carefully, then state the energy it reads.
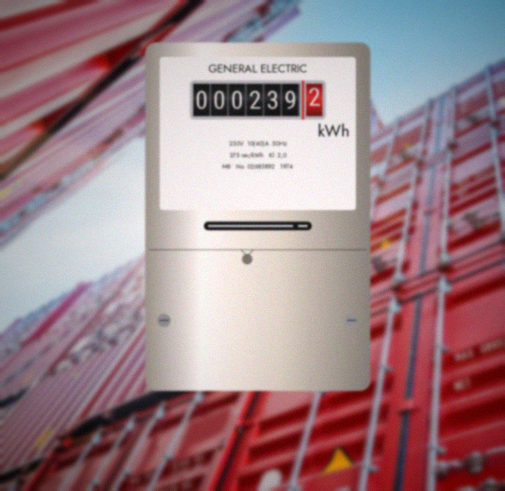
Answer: 239.2 kWh
